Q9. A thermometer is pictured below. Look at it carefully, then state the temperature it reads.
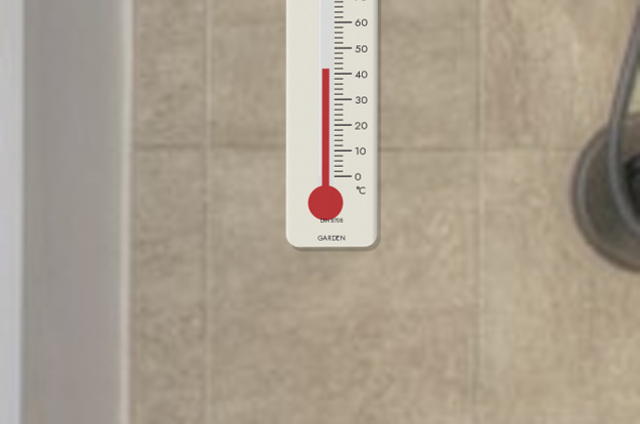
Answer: 42 °C
